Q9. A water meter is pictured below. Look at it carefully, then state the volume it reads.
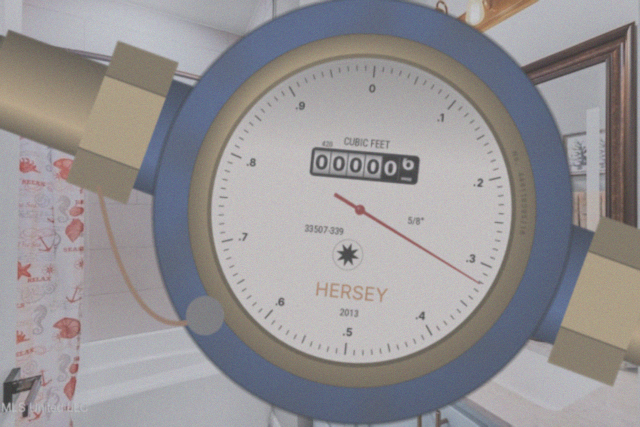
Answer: 6.32 ft³
